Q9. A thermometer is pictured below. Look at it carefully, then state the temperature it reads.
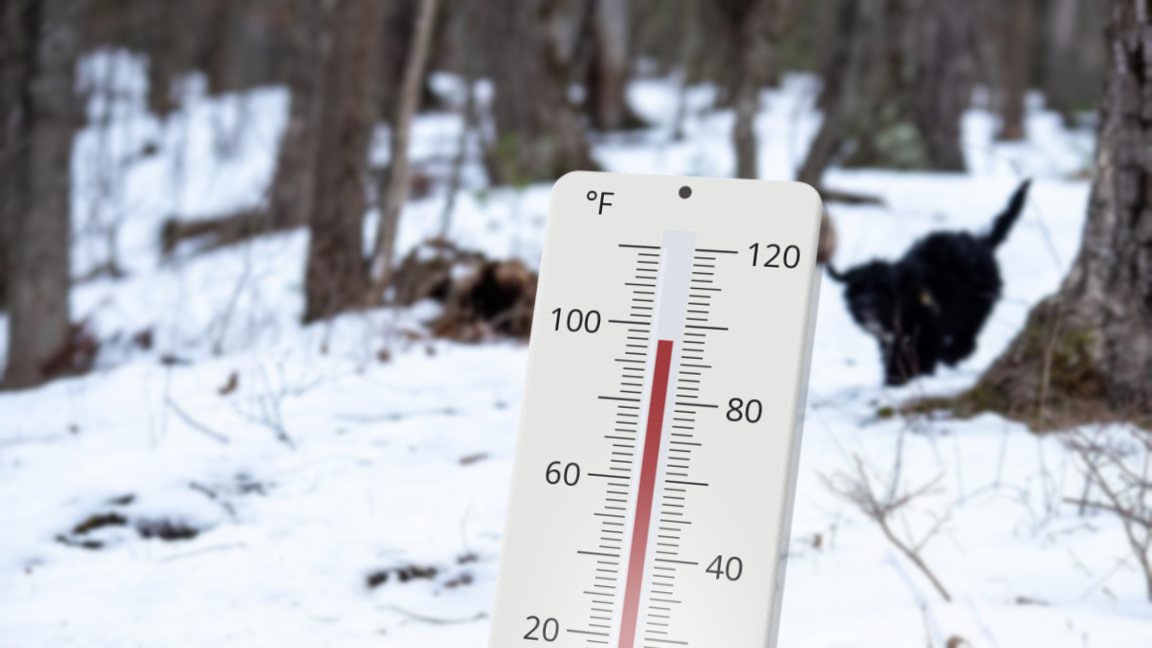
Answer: 96 °F
